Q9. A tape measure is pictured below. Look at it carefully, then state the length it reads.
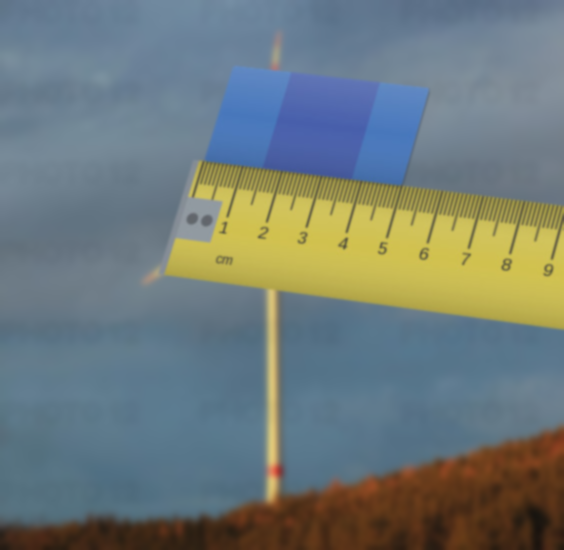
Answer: 5 cm
